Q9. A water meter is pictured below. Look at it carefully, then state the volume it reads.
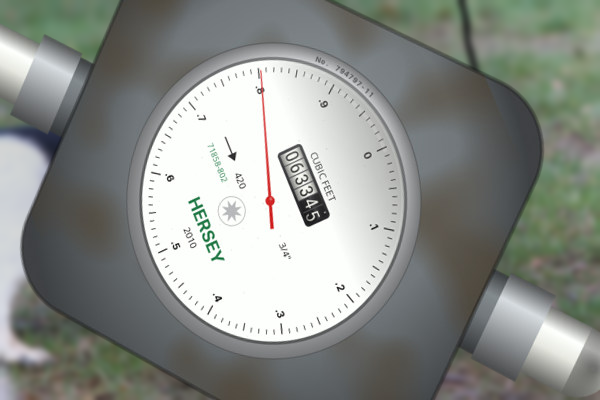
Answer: 63344.80 ft³
